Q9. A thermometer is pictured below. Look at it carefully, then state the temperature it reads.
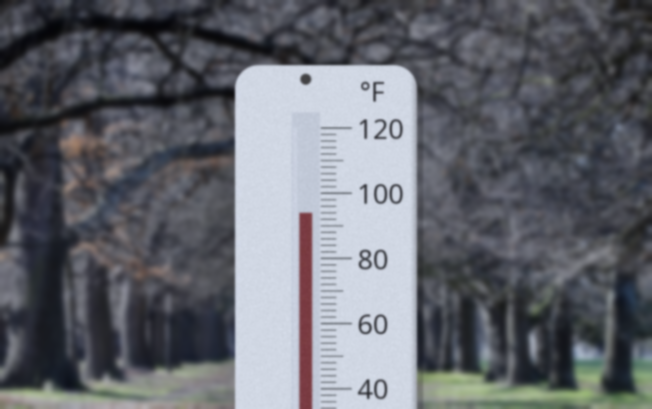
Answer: 94 °F
